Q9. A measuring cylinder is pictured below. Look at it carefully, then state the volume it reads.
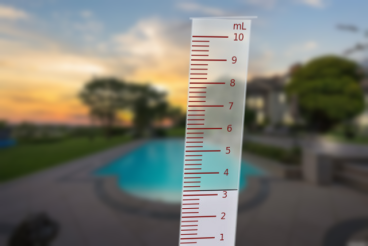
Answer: 3.2 mL
